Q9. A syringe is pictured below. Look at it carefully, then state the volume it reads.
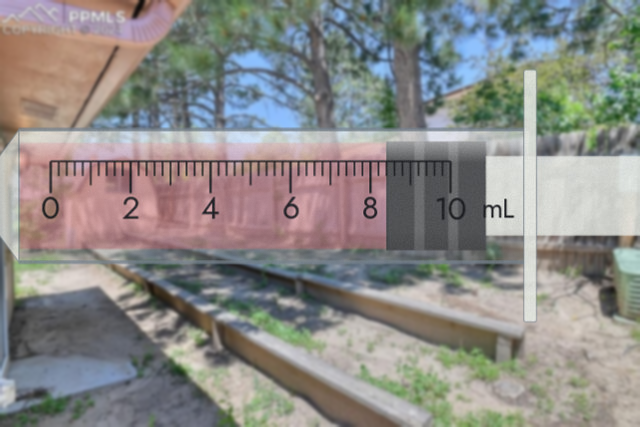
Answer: 8.4 mL
